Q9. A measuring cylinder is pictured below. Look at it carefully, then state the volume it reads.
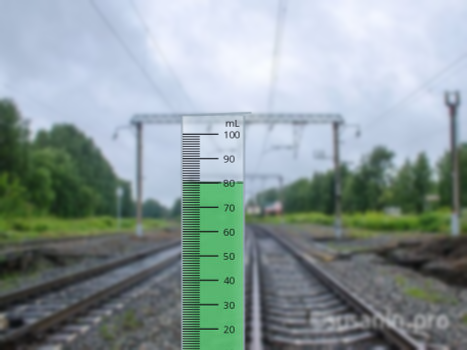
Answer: 80 mL
